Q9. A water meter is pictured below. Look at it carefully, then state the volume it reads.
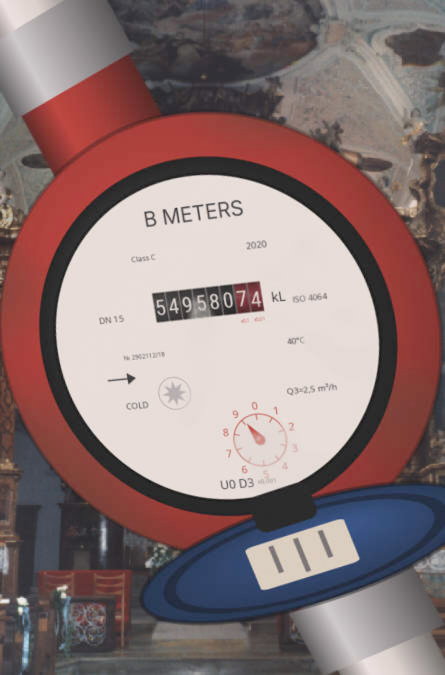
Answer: 549580.739 kL
